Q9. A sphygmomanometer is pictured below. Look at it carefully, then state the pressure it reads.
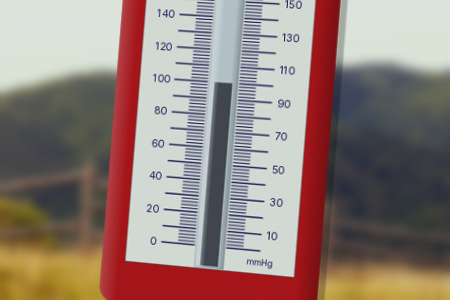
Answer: 100 mmHg
